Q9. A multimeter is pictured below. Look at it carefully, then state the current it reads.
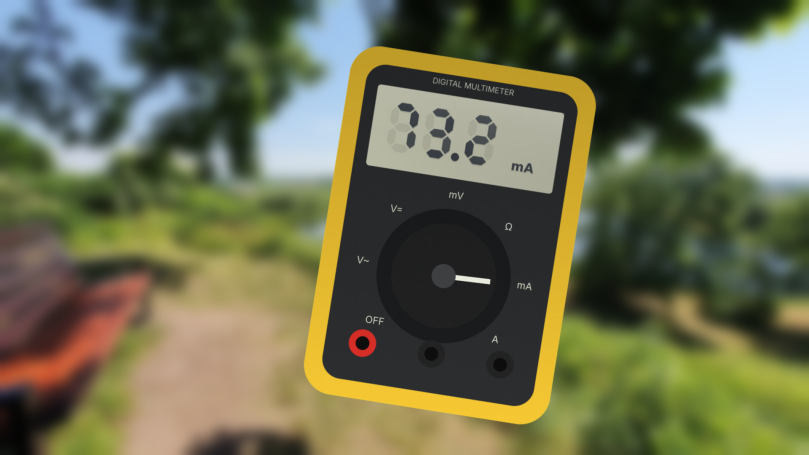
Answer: 73.2 mA
